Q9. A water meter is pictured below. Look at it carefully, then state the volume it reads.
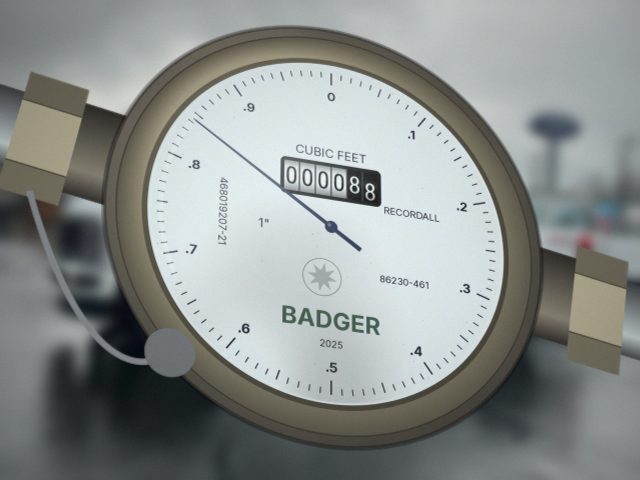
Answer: 87.84 ft³
